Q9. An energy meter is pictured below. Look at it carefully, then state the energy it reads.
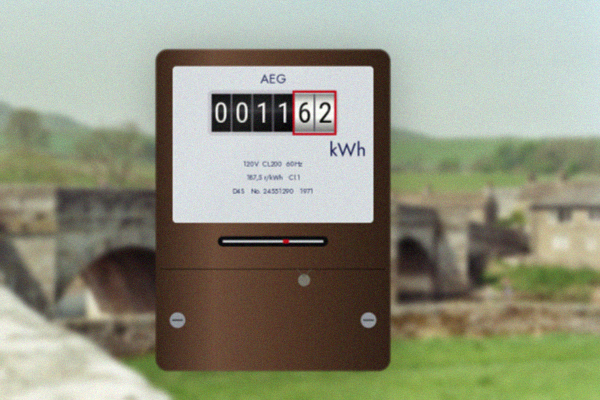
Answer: 11.62 kWh
